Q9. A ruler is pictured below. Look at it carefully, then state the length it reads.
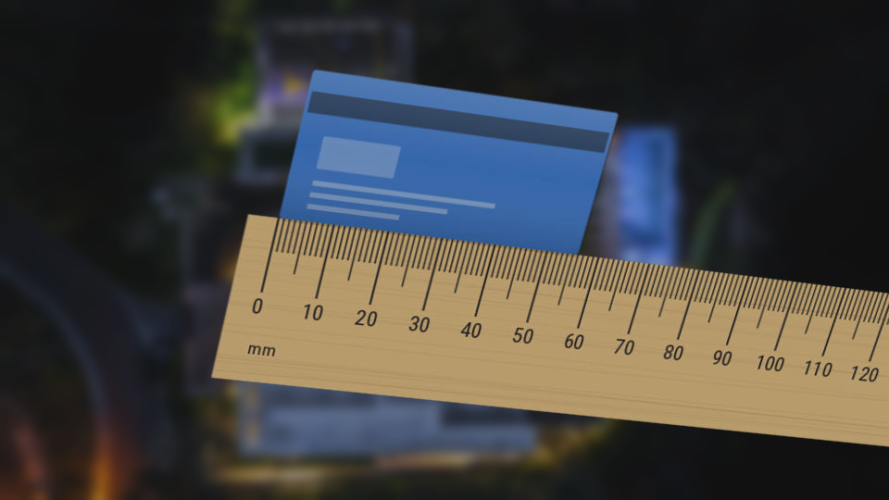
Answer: 56 mm
